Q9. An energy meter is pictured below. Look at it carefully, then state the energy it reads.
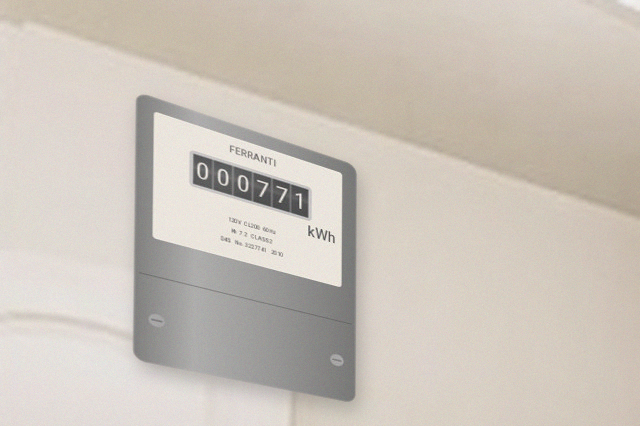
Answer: 771 kWh
